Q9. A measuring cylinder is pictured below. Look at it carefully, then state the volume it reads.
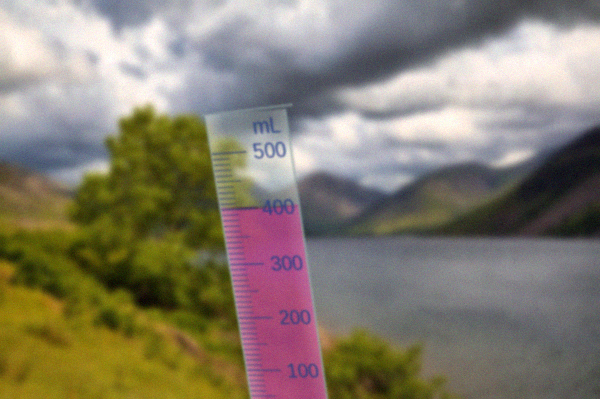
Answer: 400 mL
